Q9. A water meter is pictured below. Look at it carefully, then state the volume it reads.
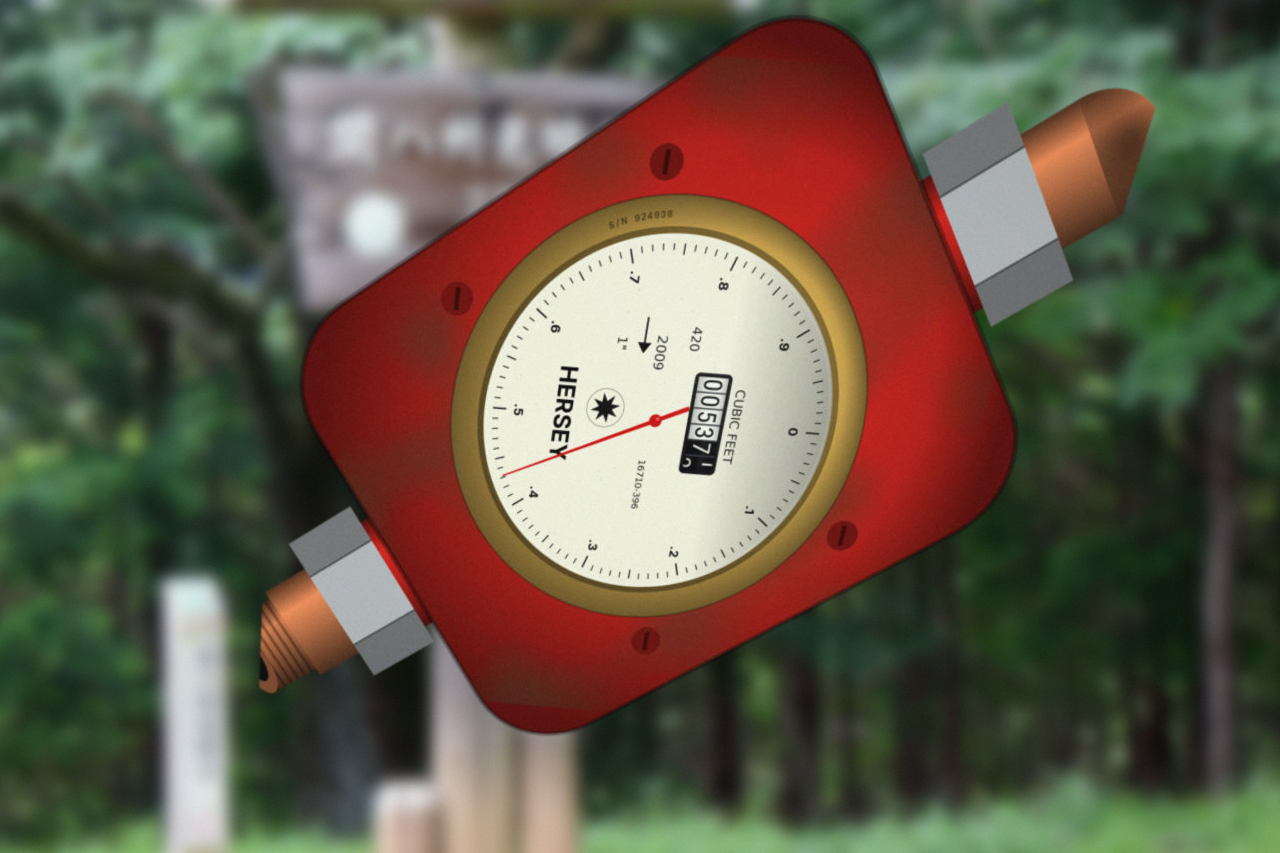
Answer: 5371.43 ft³
